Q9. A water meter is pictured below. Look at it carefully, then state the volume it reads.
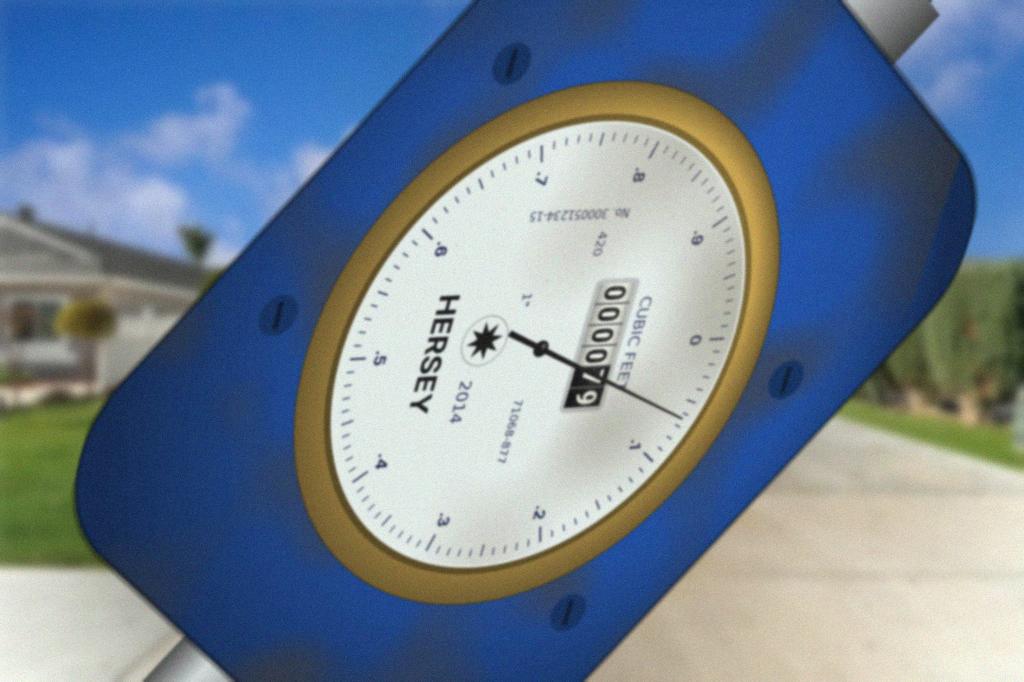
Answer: 79.06 ft³
